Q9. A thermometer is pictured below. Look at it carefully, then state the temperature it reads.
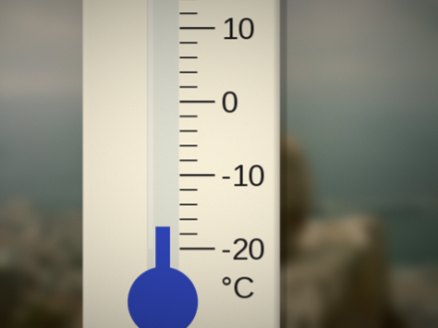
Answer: -17 °C
